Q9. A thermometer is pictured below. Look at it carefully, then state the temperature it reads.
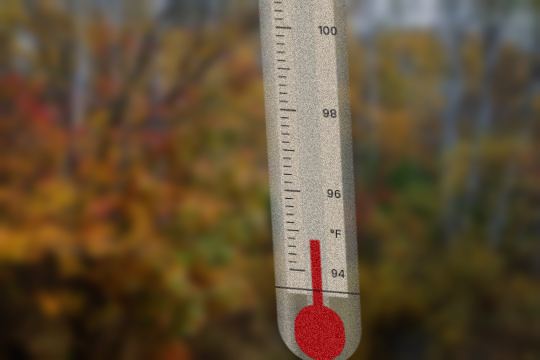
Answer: 94.8 °F
